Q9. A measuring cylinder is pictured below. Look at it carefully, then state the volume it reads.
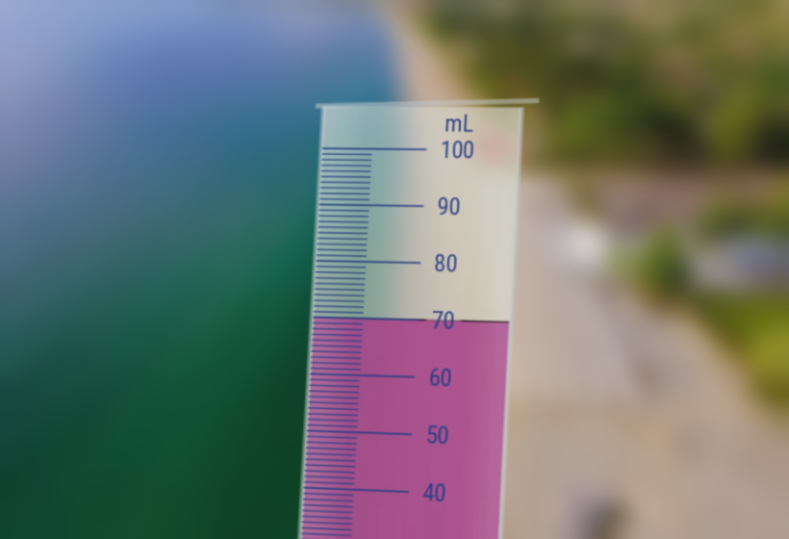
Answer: 70 mL
